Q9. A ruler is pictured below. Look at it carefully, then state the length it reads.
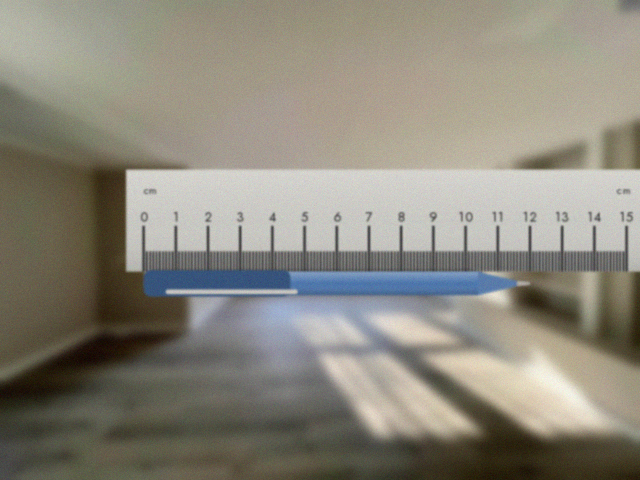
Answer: 12 cm
